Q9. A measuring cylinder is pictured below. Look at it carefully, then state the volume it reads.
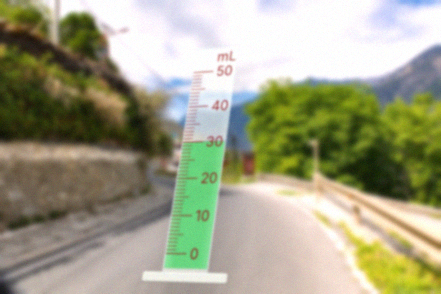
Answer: 30 mL
